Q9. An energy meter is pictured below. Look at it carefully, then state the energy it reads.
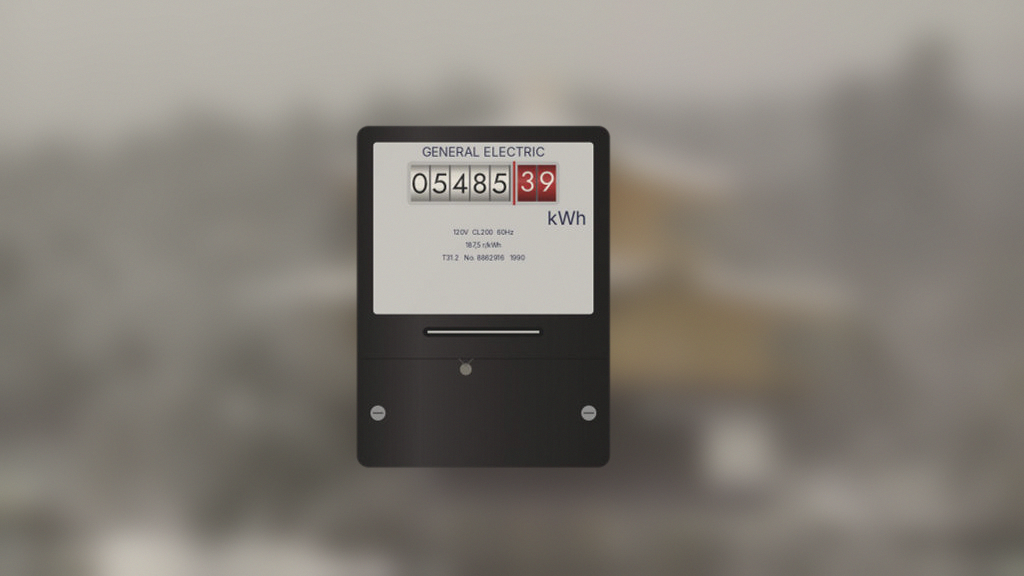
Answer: 5485.39 kWh
